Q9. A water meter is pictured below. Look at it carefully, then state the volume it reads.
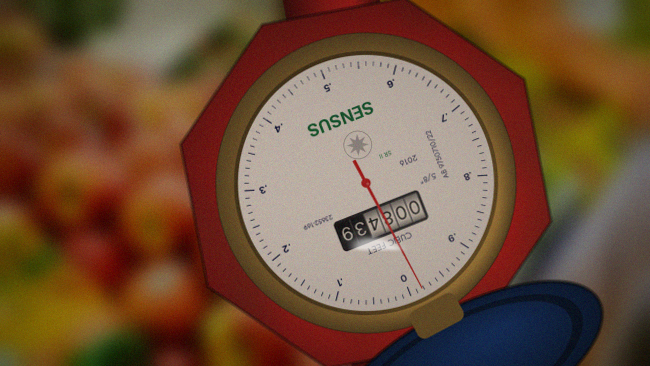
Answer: 8438.98 ft³
